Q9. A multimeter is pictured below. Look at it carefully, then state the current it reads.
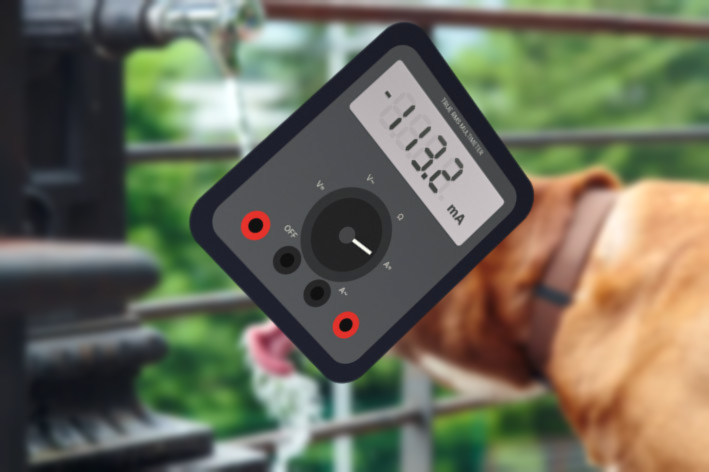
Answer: -113.2 mA
